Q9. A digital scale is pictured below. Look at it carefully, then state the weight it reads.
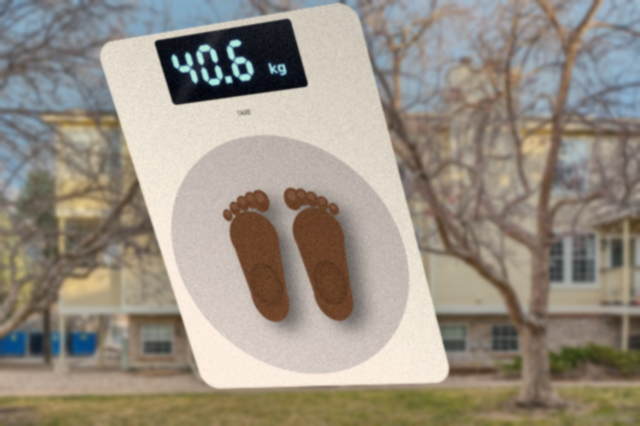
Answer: 40.6 kg
